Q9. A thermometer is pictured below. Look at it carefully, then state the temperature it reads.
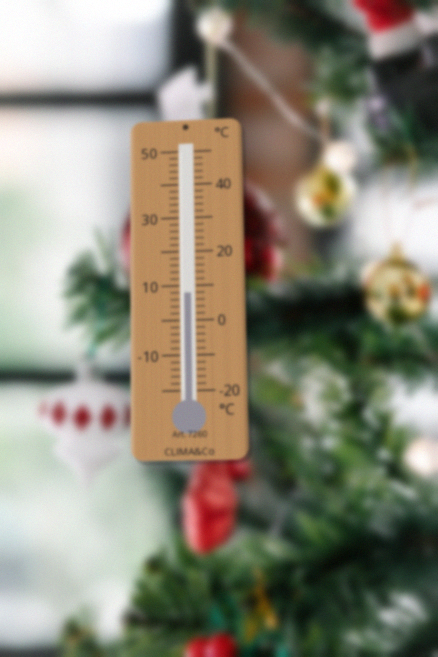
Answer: 8 °C
